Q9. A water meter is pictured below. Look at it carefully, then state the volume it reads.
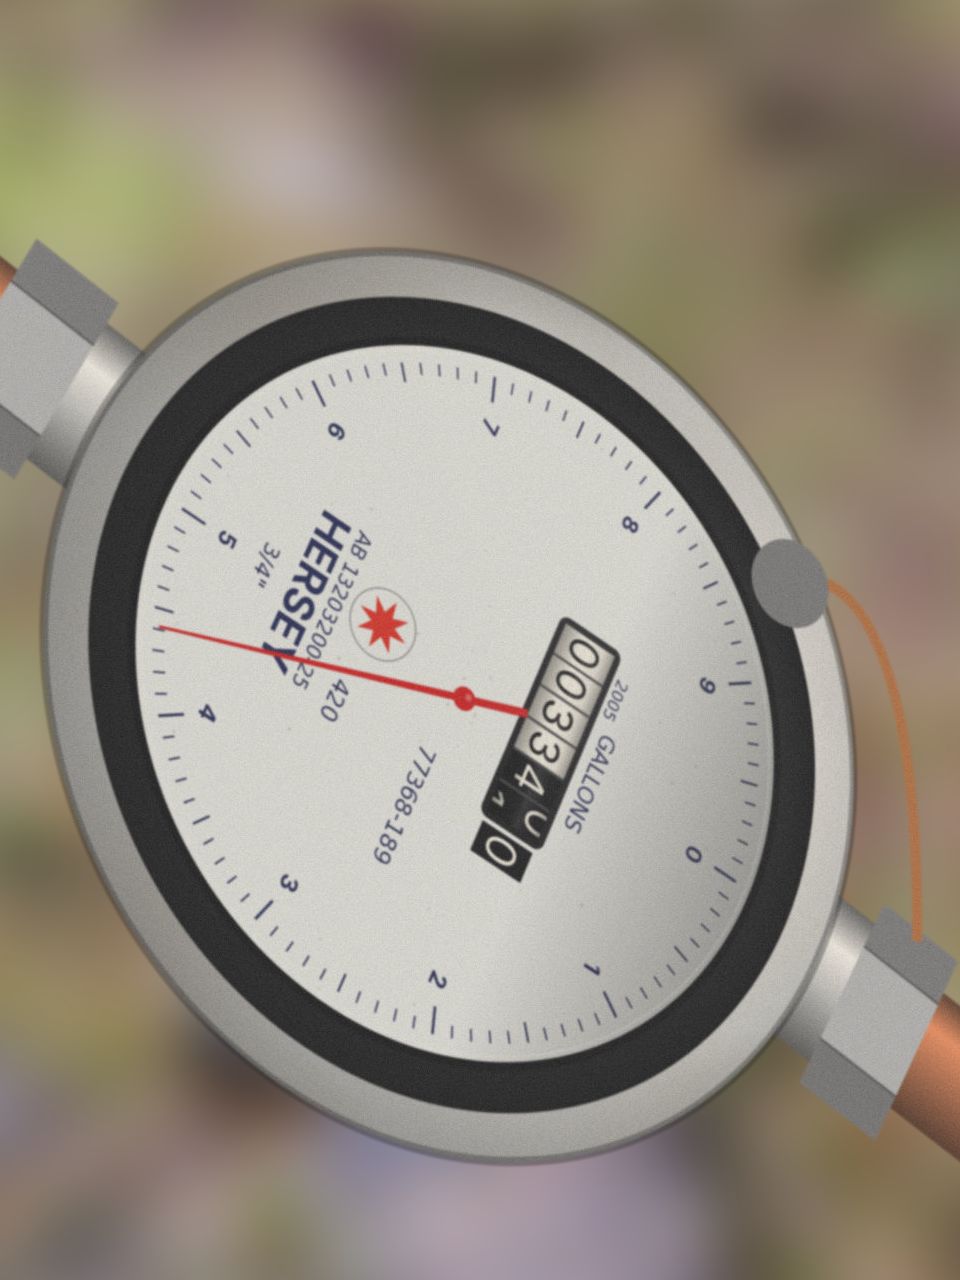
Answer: 33404.4 gal
